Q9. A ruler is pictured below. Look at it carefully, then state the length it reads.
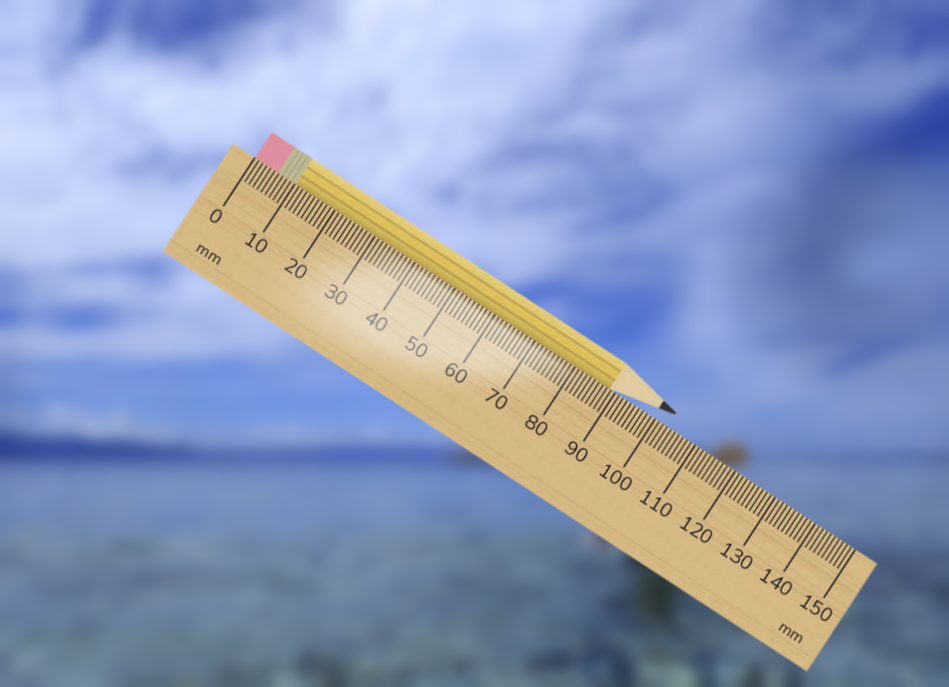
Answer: 103 mm
